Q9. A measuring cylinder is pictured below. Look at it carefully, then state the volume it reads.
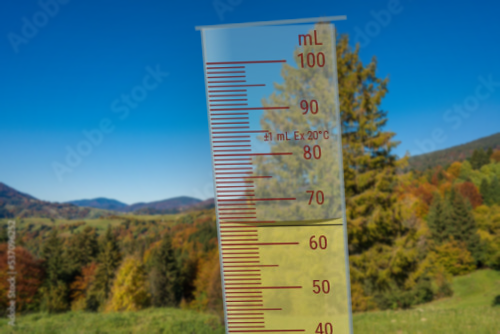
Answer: 64 mL
